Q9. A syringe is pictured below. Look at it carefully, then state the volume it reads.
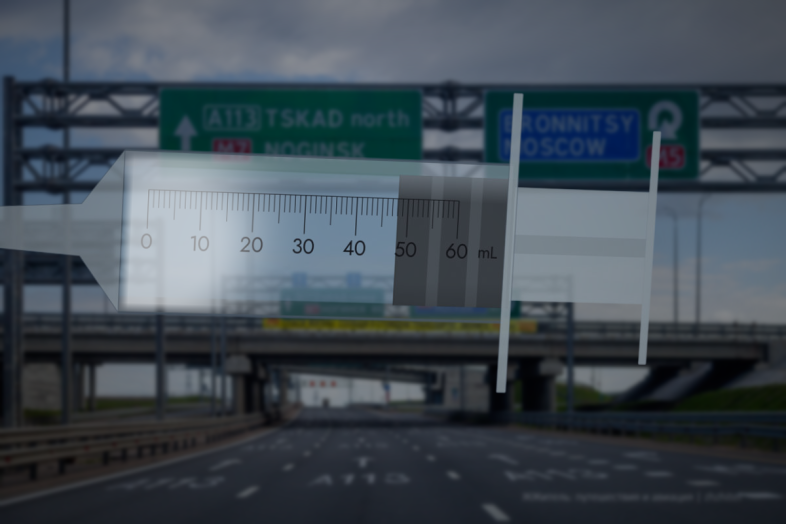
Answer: 48 mL
